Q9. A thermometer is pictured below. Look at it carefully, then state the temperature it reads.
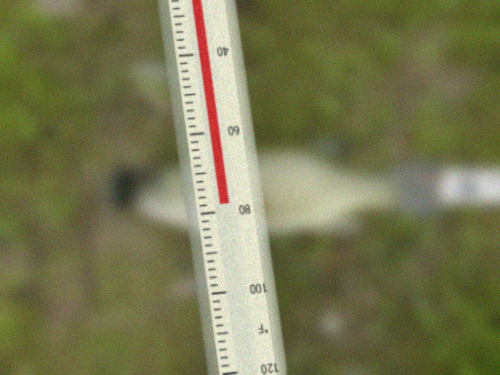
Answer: 78 °F
